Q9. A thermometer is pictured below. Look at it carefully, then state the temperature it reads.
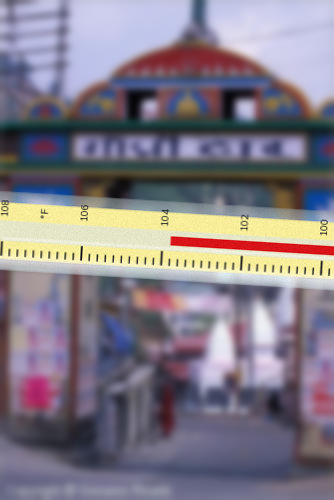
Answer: 103.8 °F
